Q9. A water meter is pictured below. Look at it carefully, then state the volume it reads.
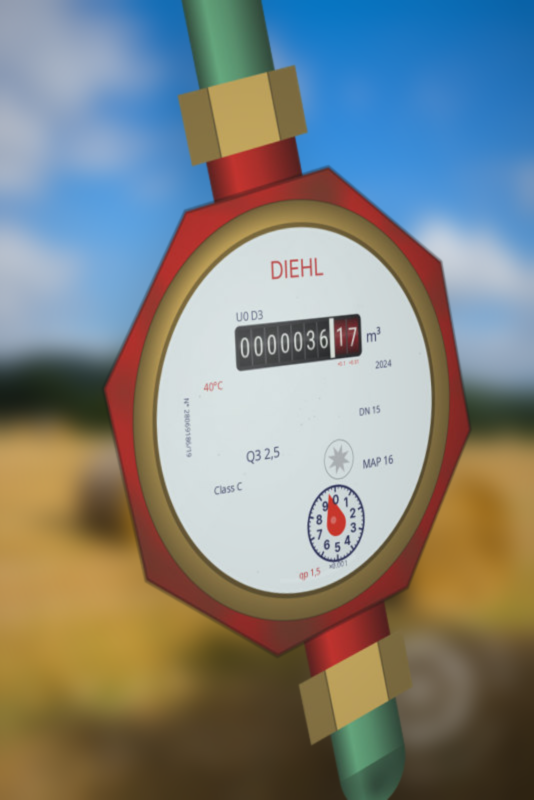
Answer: 36.169 m³
